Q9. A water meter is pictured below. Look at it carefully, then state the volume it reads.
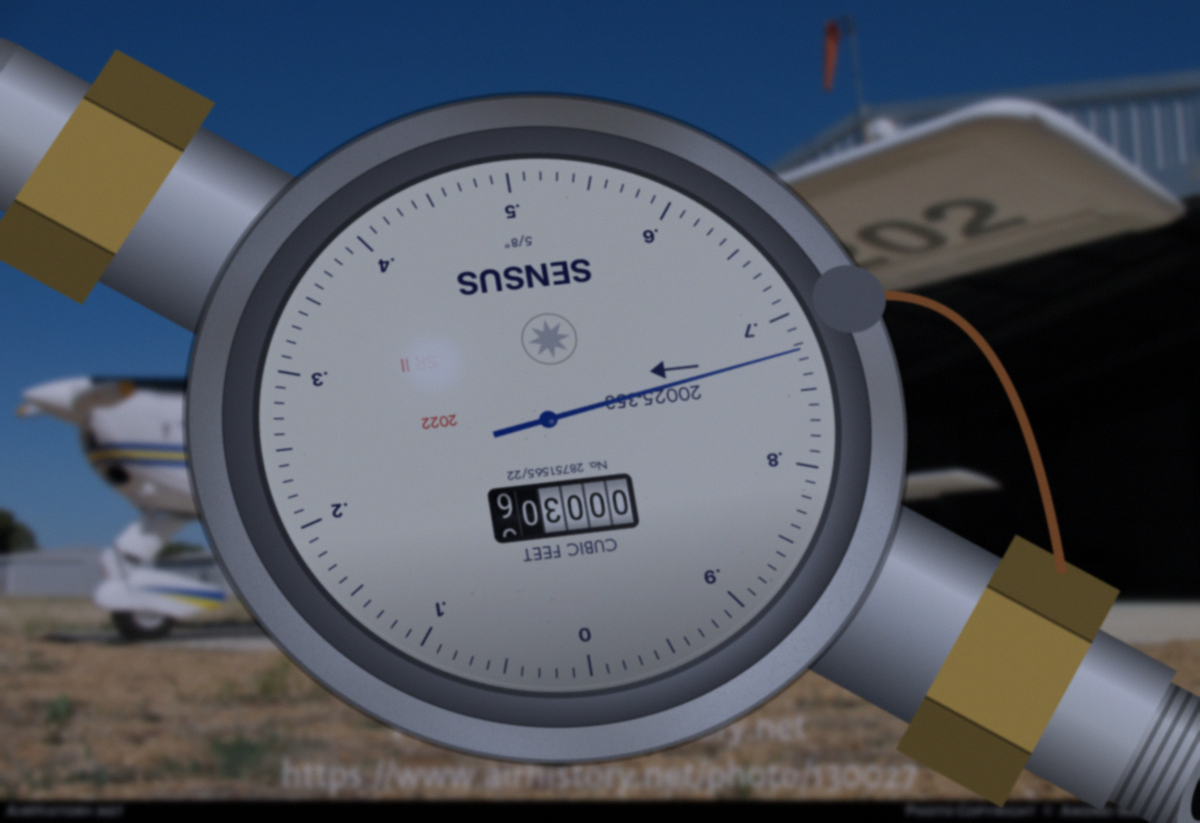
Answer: 305.72 ft³
